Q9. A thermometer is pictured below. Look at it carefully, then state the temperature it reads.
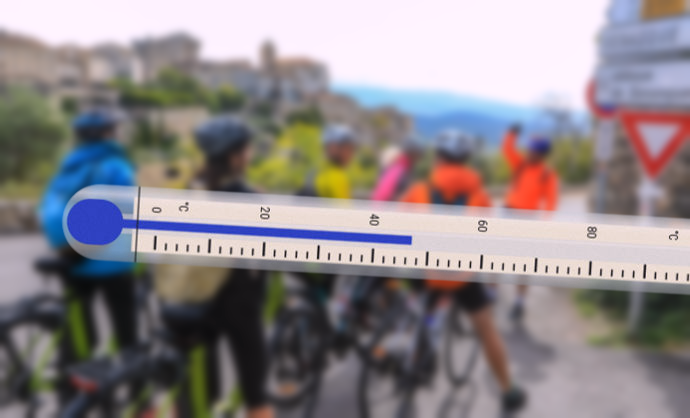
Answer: 47 °C
